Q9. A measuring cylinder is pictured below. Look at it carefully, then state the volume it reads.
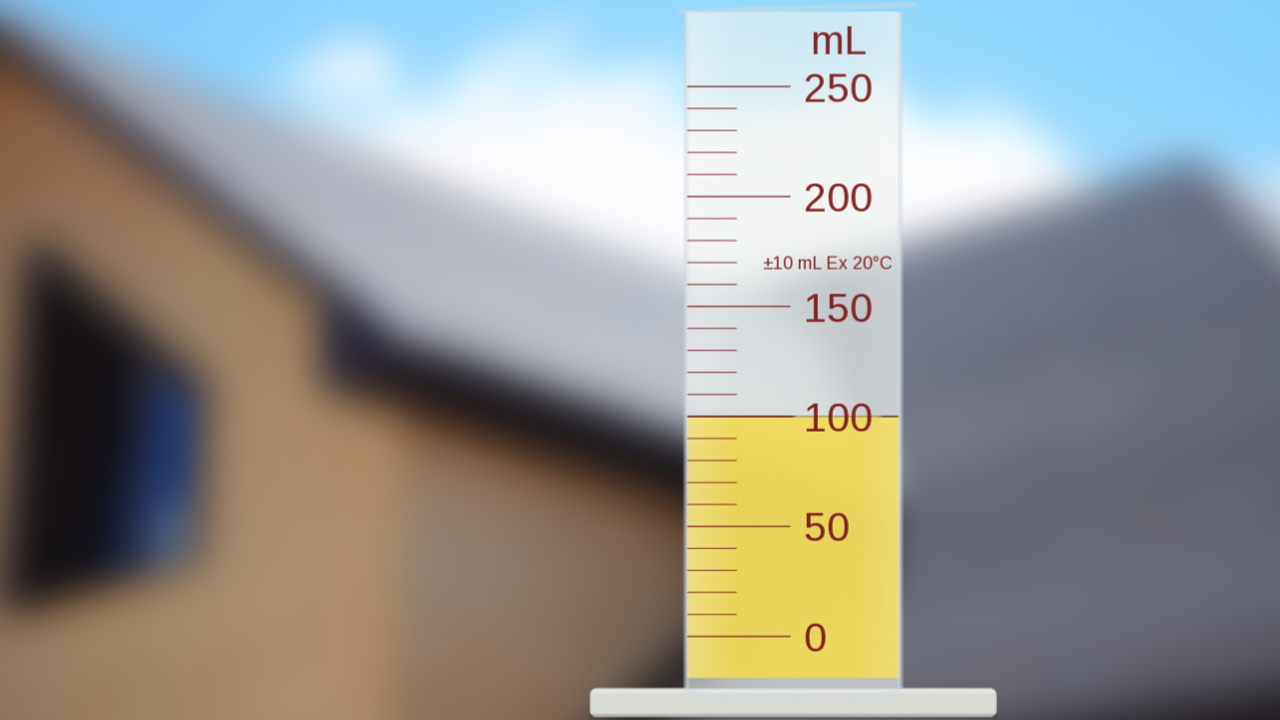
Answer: 100 mL
